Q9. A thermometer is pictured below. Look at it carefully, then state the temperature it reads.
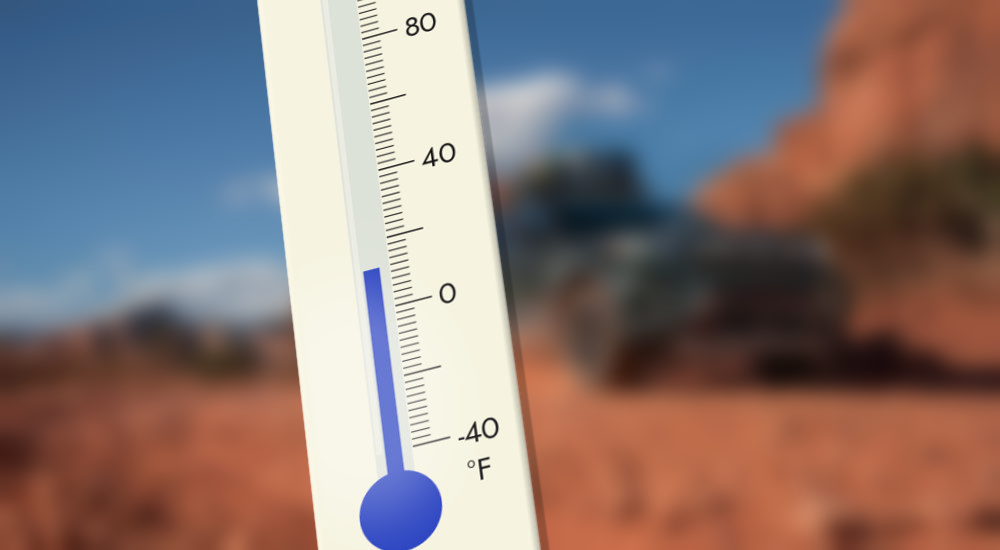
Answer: 12 °F
